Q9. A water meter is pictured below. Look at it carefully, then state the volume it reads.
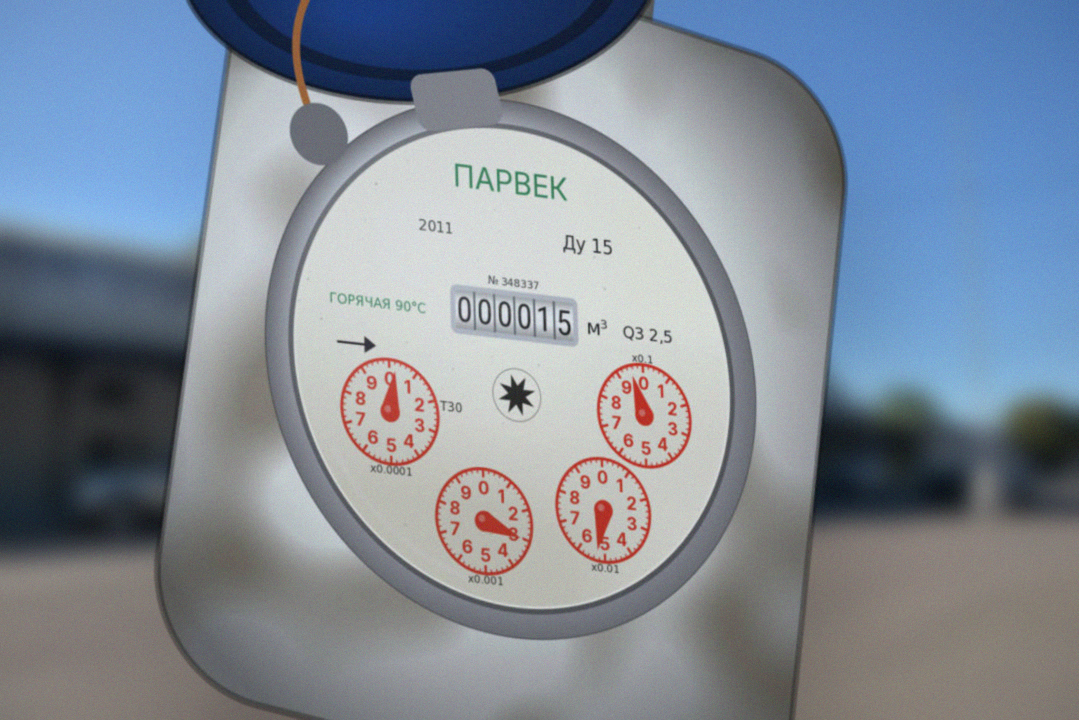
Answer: 14.9530 m³
